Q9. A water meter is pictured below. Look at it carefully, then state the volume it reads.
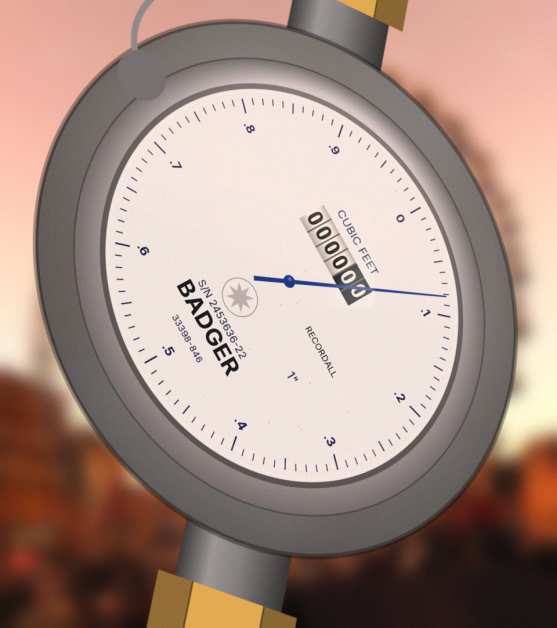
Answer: 0.08 ft³
